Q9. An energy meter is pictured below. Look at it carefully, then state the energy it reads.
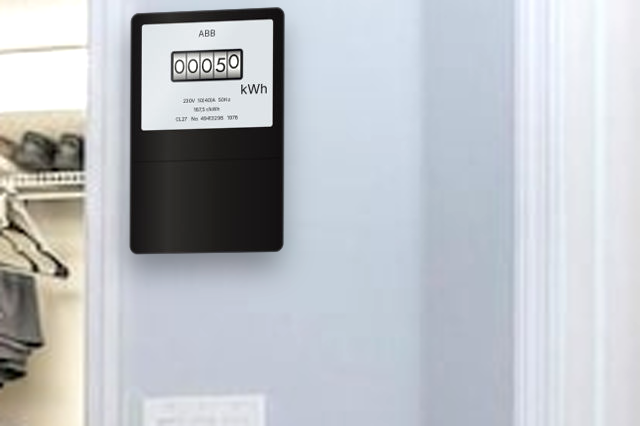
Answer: 50 kWh
